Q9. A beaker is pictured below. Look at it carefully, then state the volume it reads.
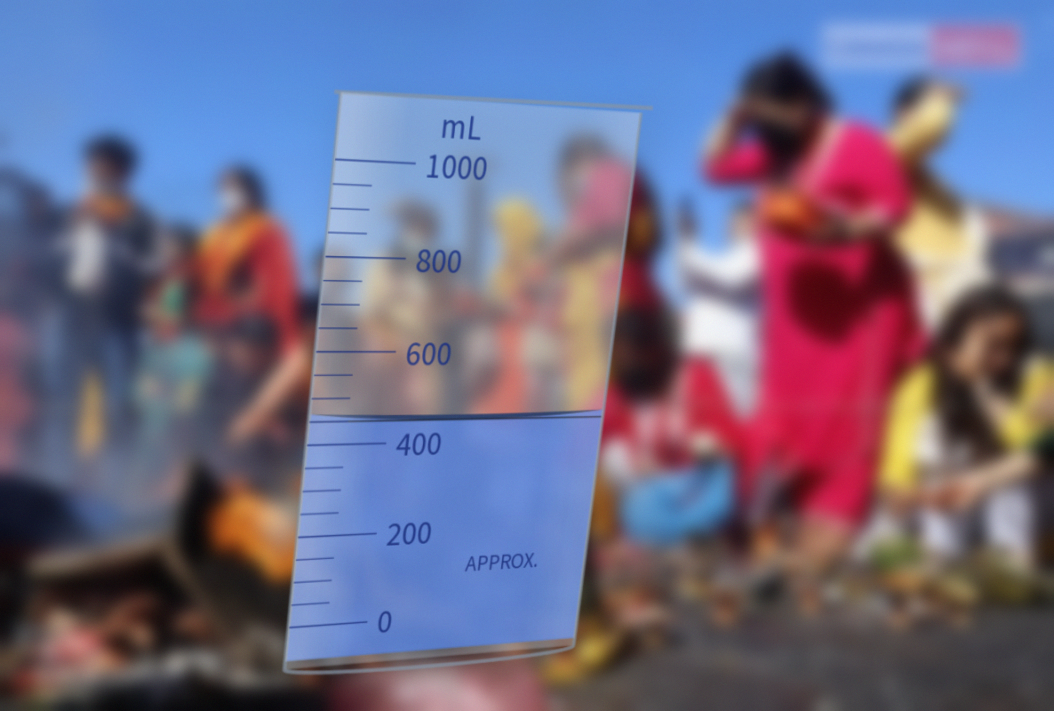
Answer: 450 mL
